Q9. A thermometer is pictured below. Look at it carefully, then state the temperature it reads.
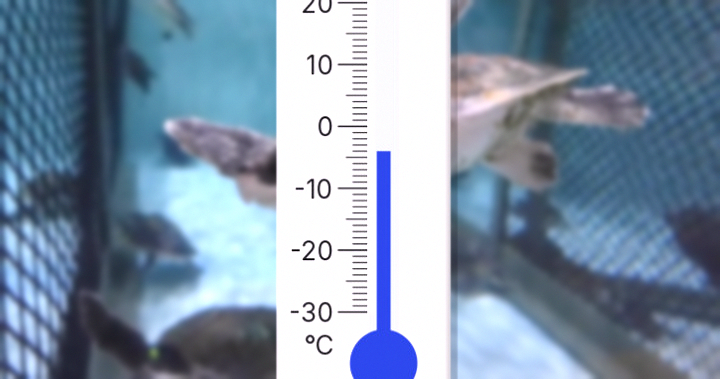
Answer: -4 °C
